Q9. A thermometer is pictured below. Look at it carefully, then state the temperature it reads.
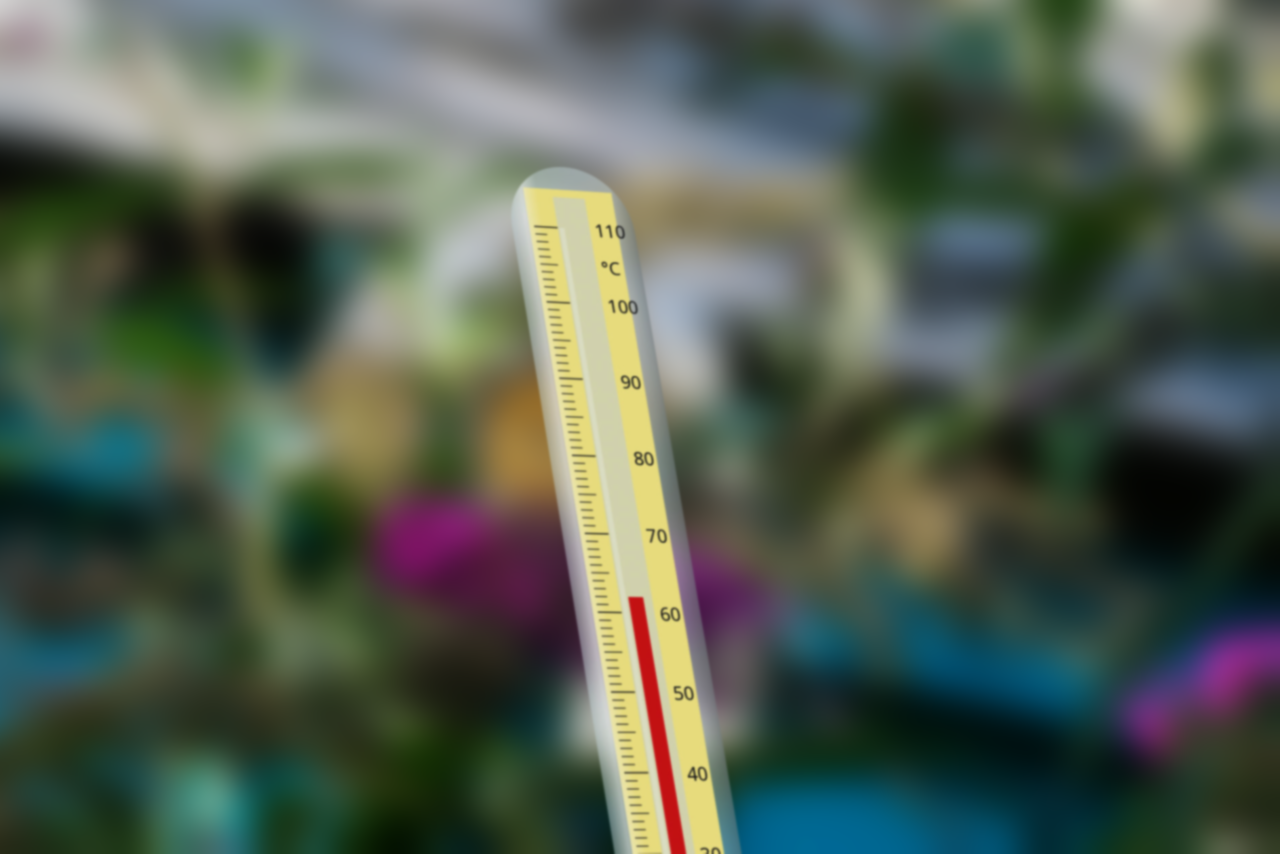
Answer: 62 °C
